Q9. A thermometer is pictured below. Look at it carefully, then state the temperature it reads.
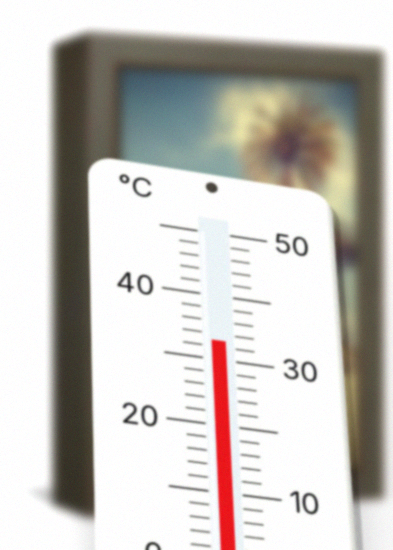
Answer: 33 °C
